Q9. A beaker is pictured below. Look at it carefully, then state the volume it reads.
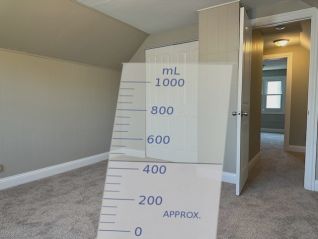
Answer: 450 mL
